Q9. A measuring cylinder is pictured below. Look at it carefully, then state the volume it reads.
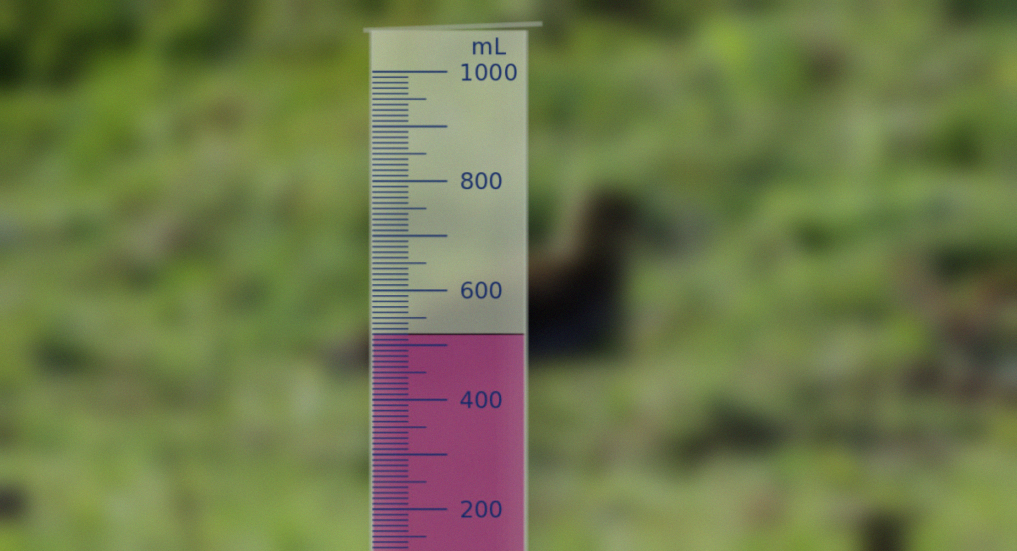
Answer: 520 mL
